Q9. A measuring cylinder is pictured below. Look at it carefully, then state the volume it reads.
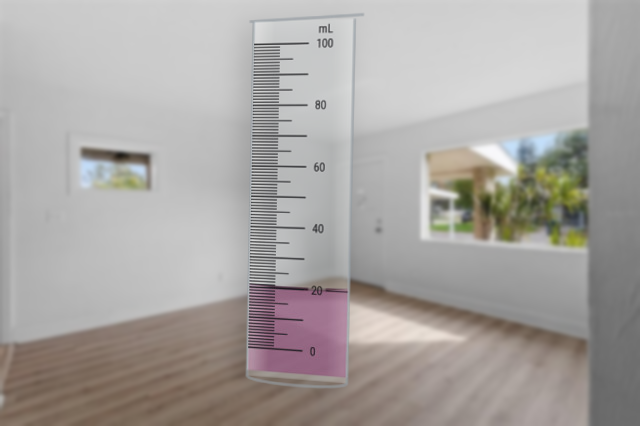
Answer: 20 mL
